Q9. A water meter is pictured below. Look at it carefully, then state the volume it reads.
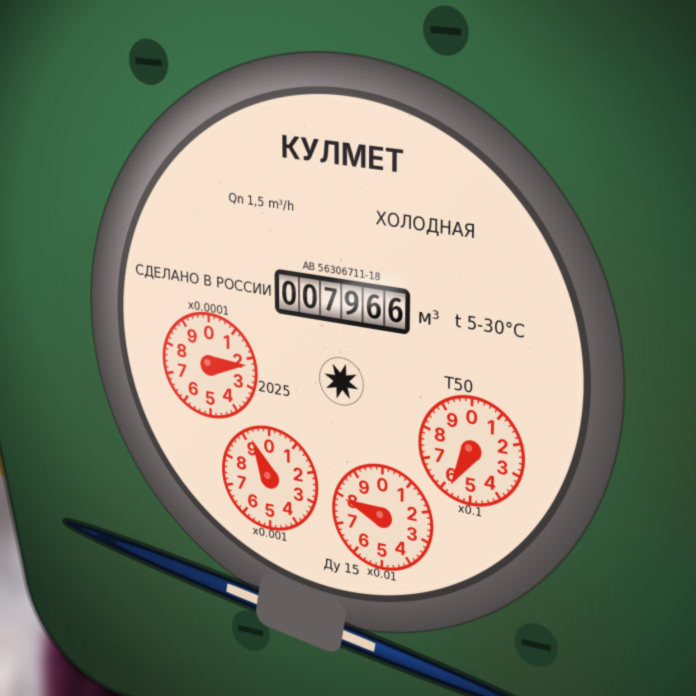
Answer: 7966.5792 m³
